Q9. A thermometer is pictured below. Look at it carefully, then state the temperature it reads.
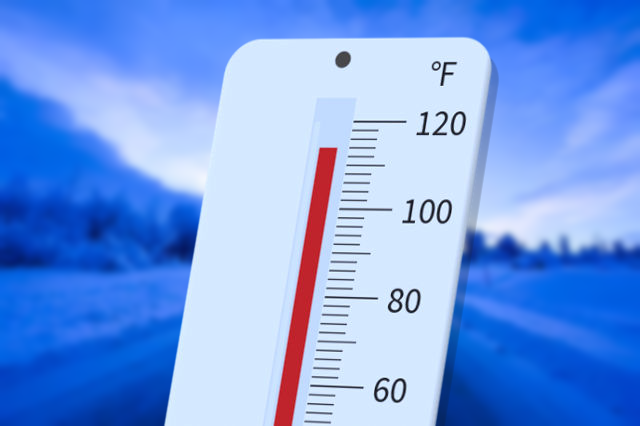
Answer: 114 °F
